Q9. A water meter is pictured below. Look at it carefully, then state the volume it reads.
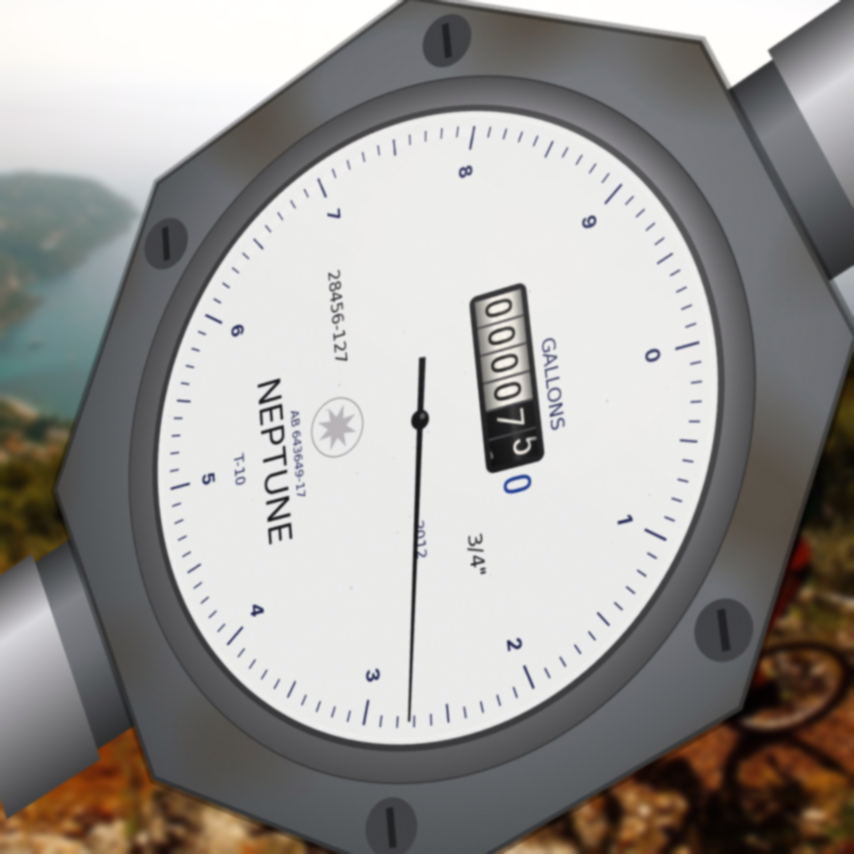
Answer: 752.7 gal
